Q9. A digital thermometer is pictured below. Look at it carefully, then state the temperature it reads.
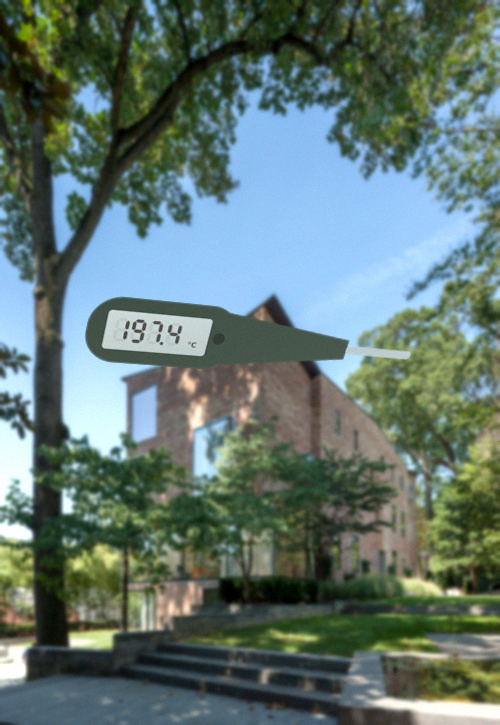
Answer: 197.4 °C
